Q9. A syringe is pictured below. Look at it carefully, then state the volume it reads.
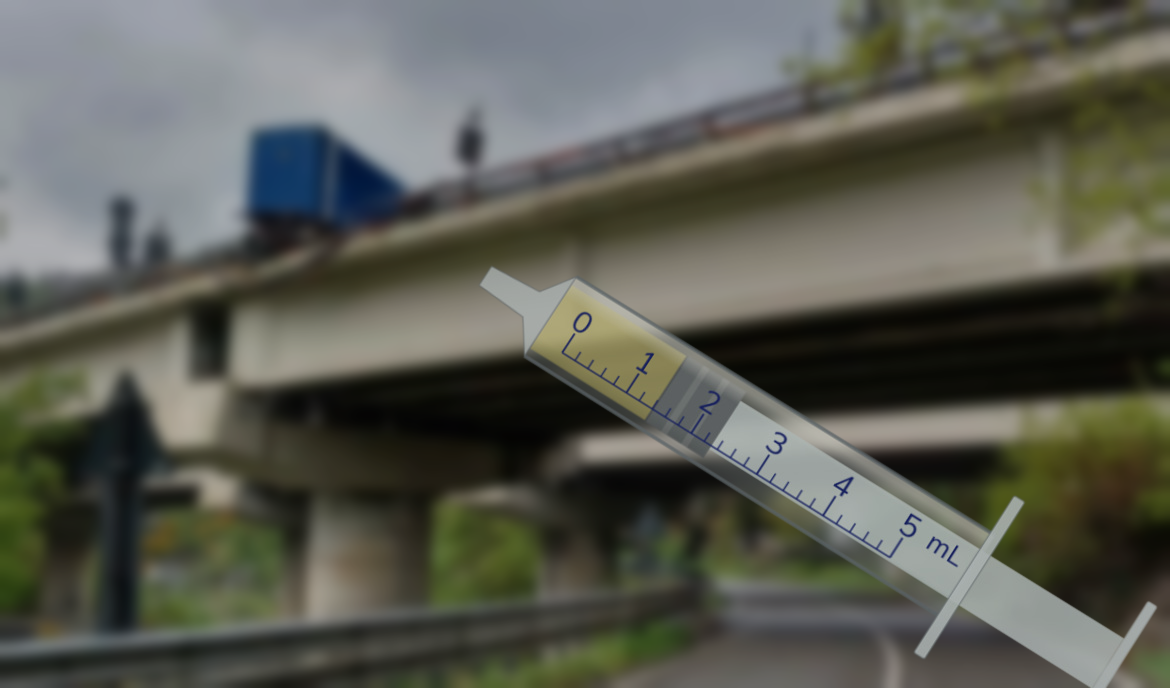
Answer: 1.4 mL
